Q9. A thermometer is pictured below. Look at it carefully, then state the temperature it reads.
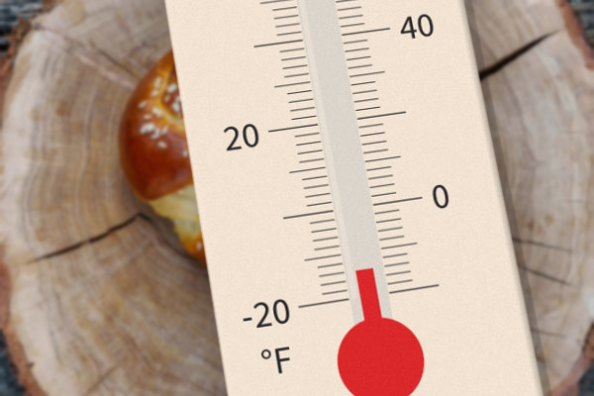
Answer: -14 °F
